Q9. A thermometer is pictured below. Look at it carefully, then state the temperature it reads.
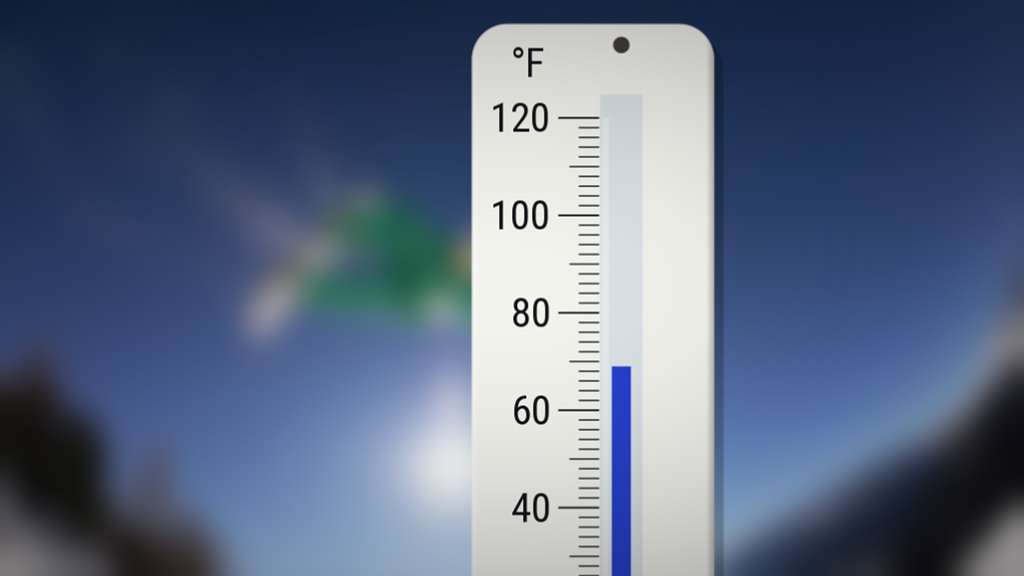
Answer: 69 °F
